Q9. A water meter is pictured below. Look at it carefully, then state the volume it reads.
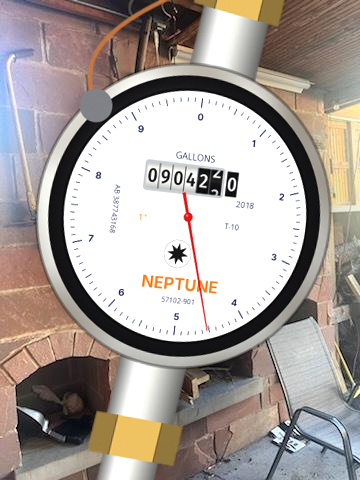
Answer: 904224.5 gal
